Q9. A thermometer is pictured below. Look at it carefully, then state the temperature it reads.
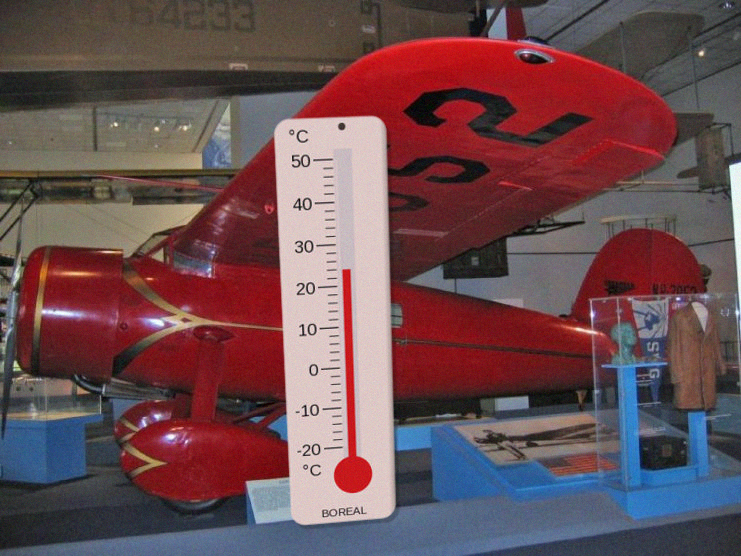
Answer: 24 °C
